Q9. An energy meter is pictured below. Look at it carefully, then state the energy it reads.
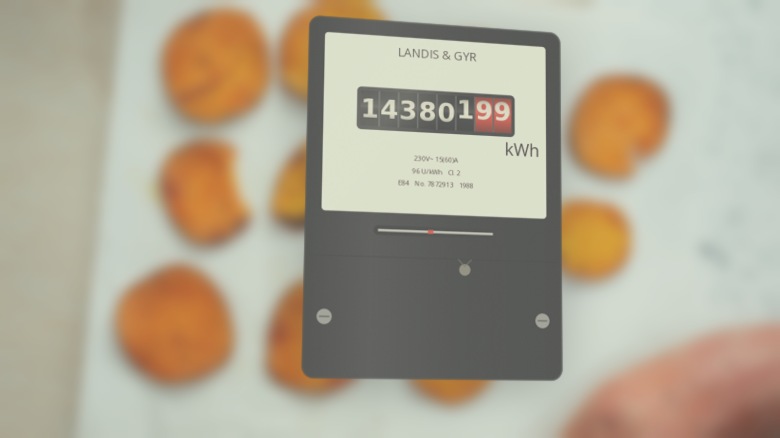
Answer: 143801.99 kWh
